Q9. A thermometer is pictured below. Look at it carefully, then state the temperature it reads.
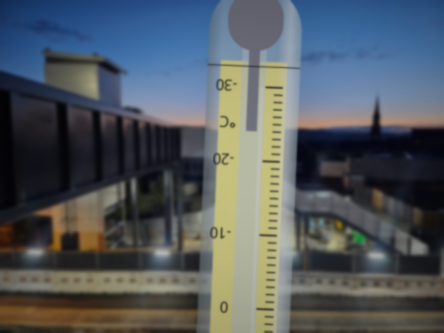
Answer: -24 °C
